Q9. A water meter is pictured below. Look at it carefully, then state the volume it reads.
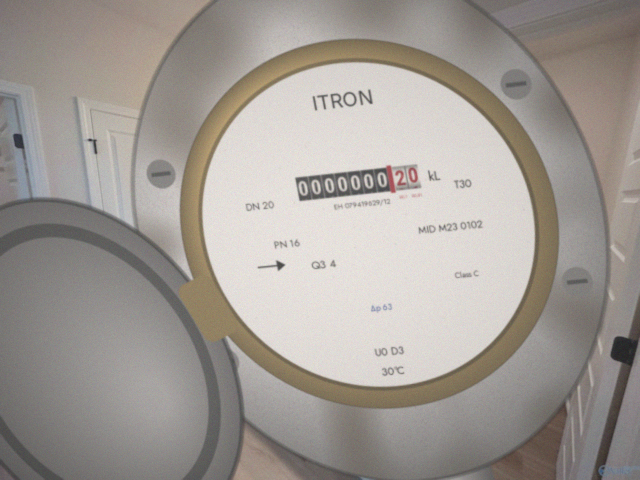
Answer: 0.20 kL
